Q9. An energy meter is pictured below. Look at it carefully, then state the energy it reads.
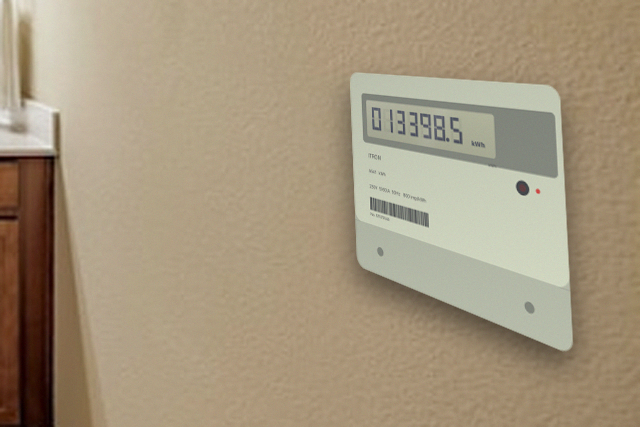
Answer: 13398.5 kWh
